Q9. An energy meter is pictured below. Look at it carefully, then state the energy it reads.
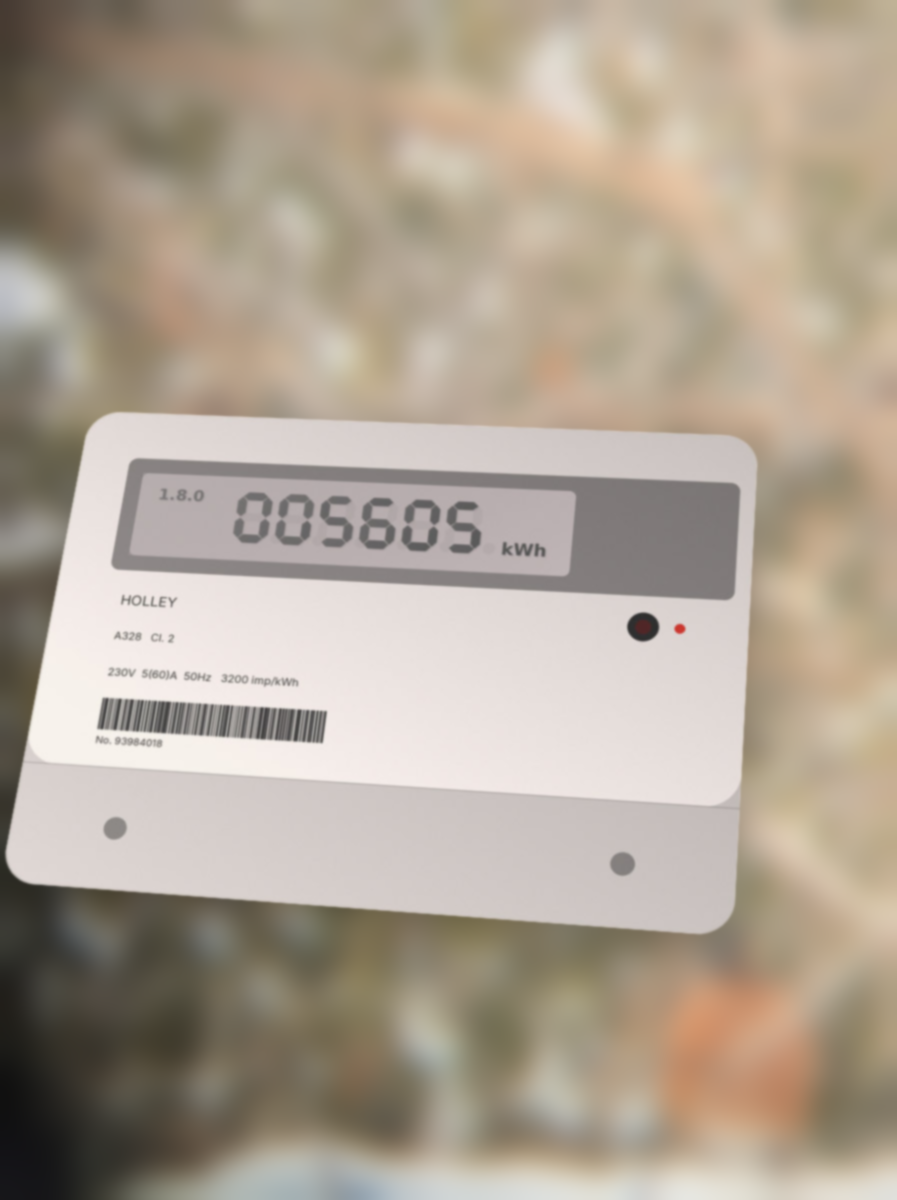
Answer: 5605 kWh
